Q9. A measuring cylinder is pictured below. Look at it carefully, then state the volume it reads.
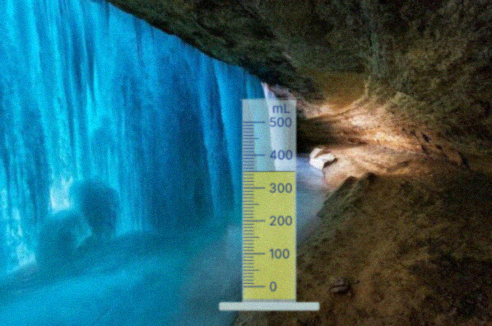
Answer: 350 mL
